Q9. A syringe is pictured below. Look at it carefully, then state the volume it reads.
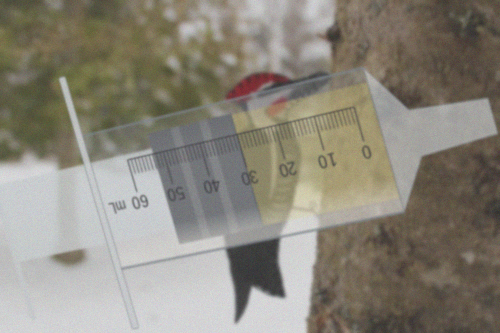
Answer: 30 mL
